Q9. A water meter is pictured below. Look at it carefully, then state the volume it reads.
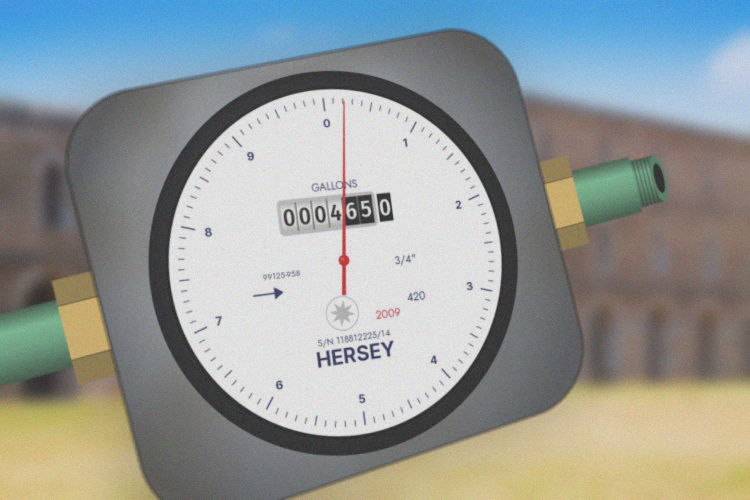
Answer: 4650.2 gal
